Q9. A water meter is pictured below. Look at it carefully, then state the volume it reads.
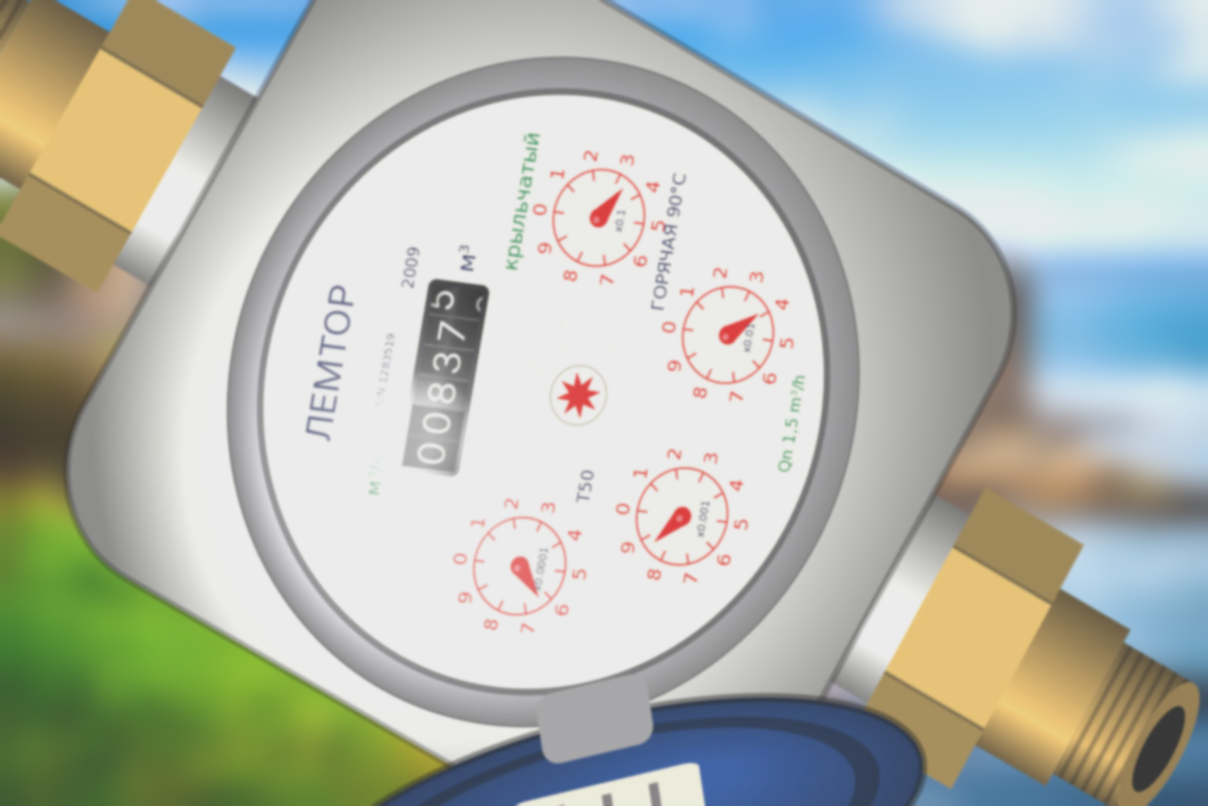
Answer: 8375.3386 m³
